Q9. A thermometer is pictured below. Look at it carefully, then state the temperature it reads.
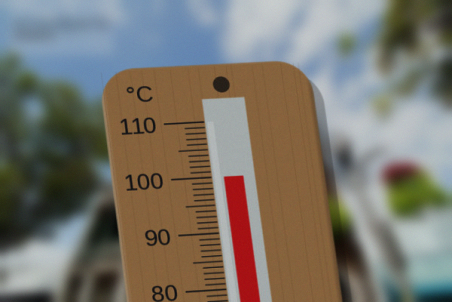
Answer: 100 °C
